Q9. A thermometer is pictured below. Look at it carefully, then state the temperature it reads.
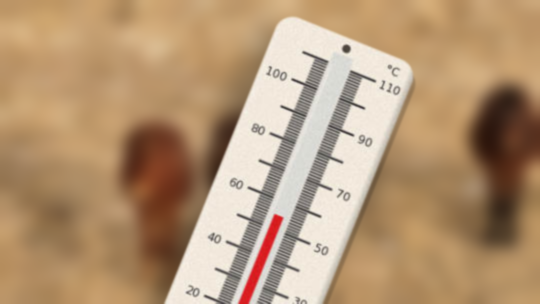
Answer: 55 °C
